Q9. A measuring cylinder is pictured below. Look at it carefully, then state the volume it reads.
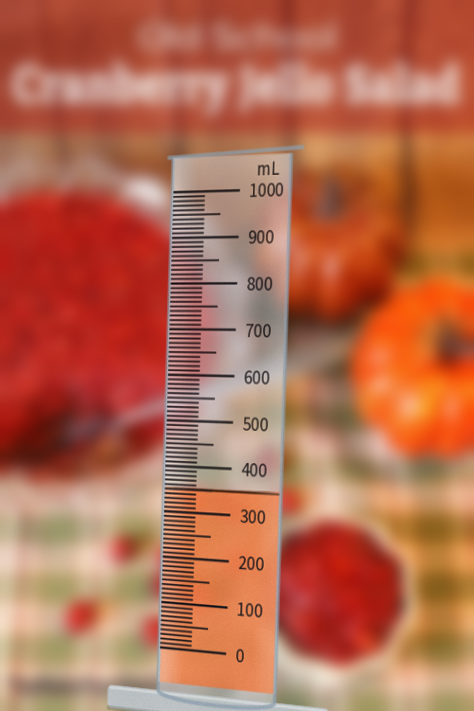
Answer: 350 mL
